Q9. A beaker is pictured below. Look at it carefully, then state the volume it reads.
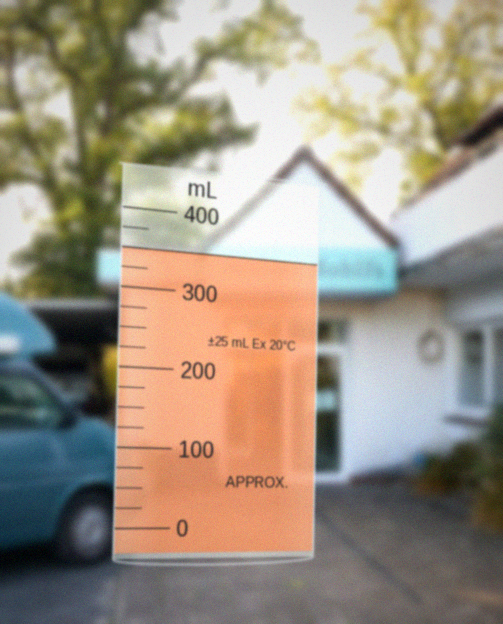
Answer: 350 mL
